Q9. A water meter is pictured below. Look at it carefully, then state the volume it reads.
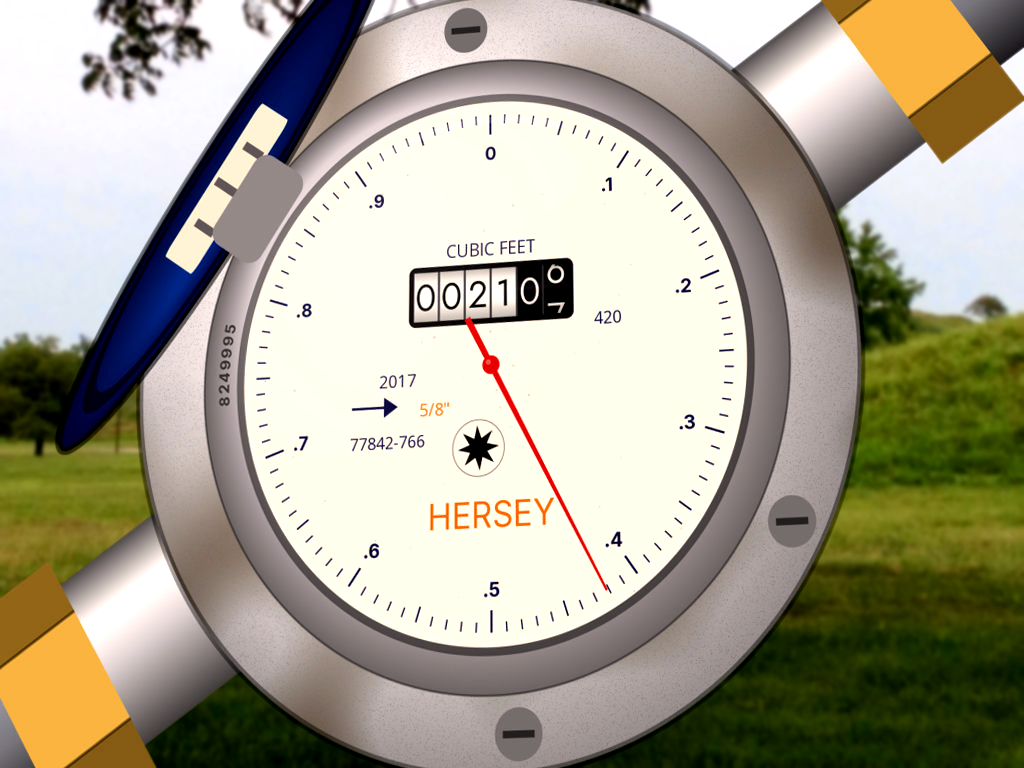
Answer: 2106.42 ft³
